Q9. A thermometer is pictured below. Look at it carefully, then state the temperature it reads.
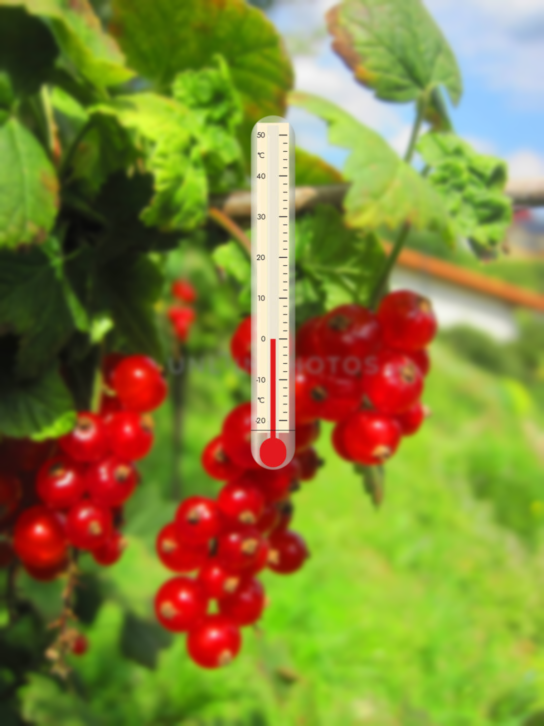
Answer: 0 °C
